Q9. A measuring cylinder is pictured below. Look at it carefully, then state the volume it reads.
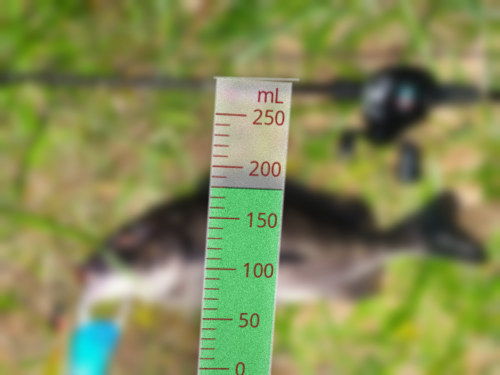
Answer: 180 mL
